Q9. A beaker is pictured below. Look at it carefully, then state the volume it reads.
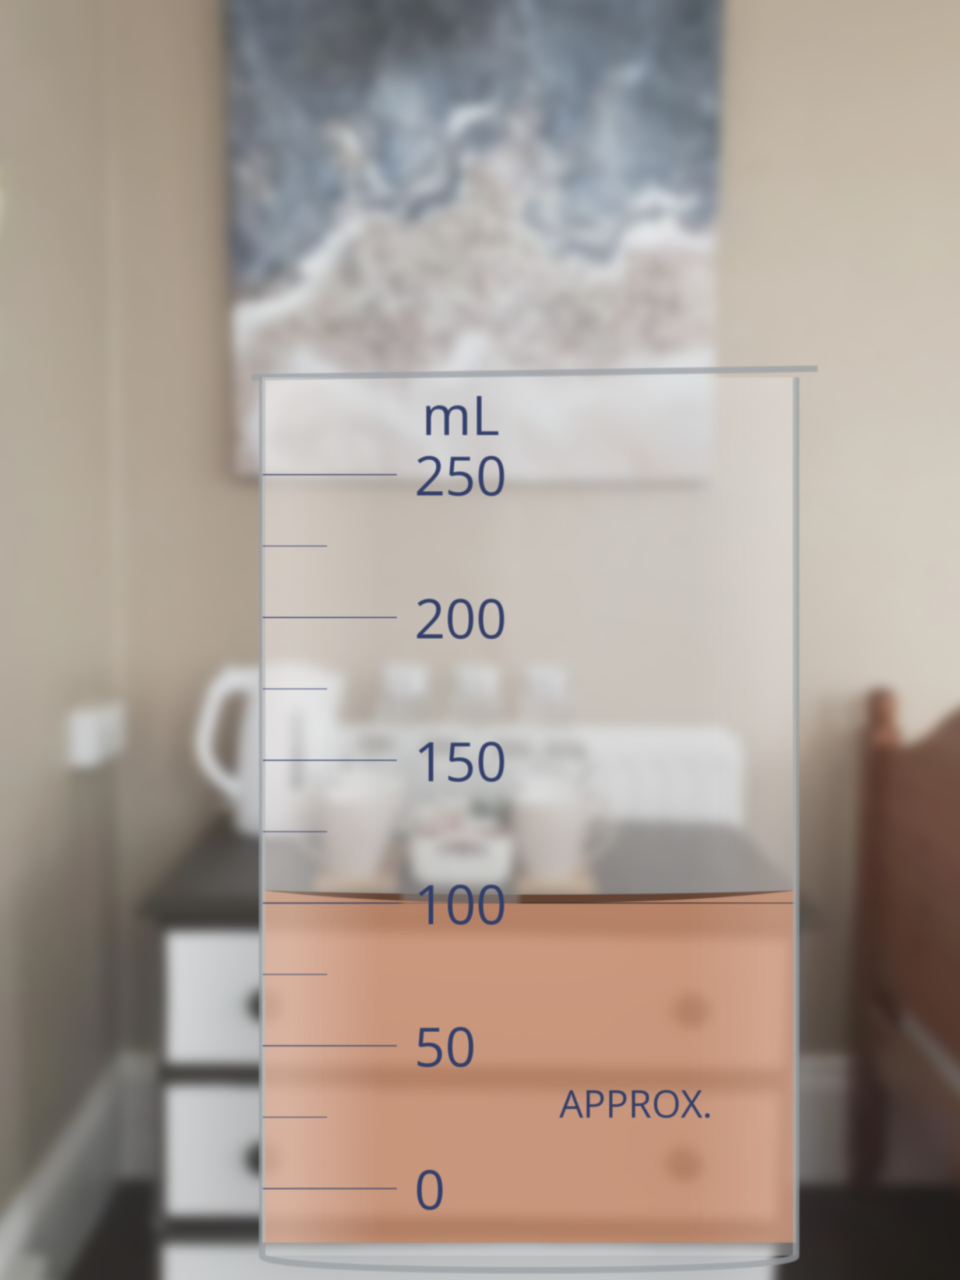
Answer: 100 mL
